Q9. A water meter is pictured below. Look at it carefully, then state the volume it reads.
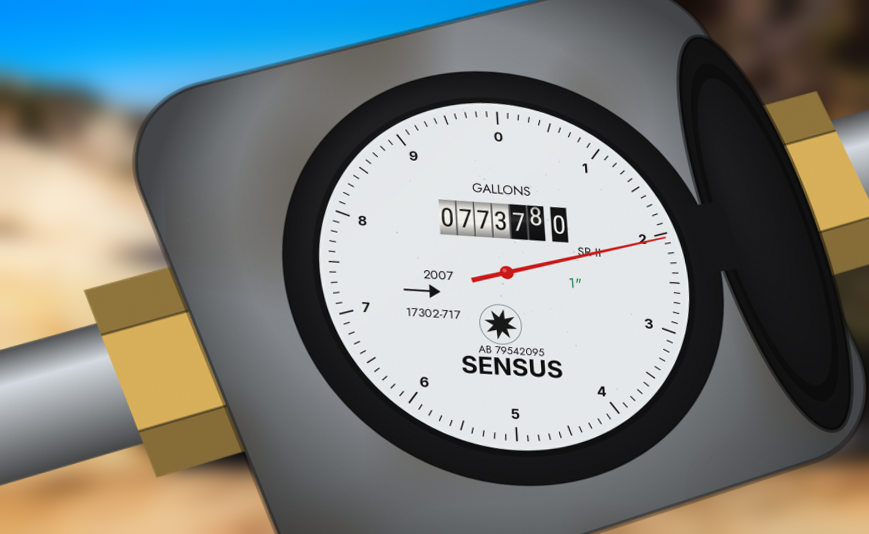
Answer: 773782.0 gal
